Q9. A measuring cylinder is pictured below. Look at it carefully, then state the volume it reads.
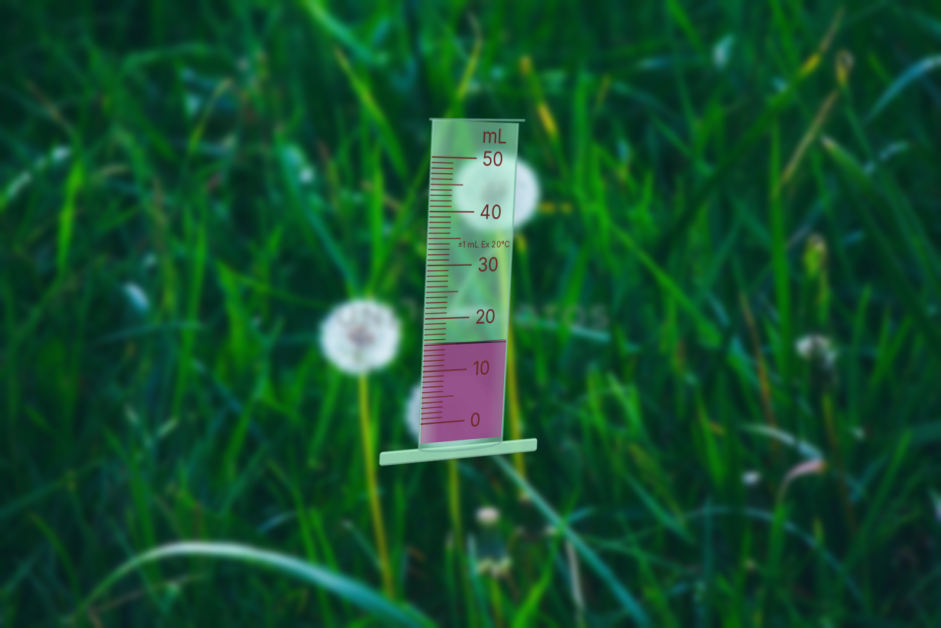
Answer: 15 mL
